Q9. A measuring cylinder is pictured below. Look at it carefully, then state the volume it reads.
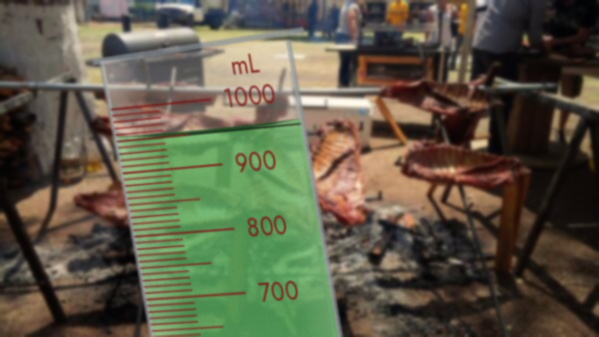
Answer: 950 mL
